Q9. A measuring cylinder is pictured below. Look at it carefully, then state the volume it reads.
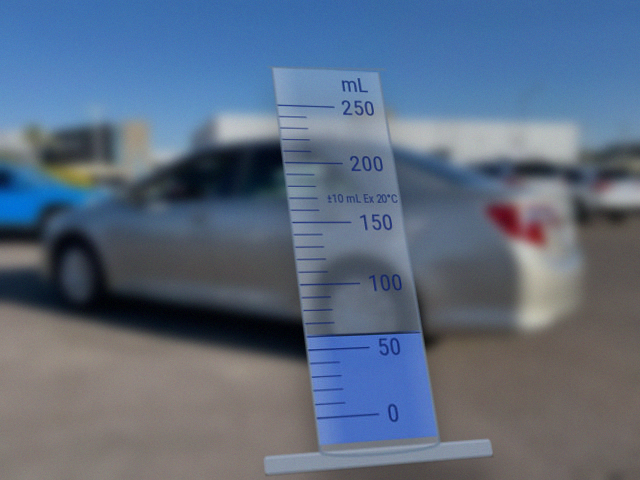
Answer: 60 mL
